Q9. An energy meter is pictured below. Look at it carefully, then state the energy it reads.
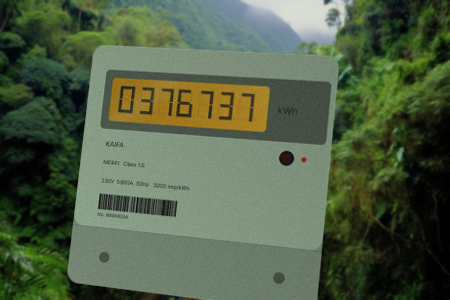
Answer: 376737 kWh
